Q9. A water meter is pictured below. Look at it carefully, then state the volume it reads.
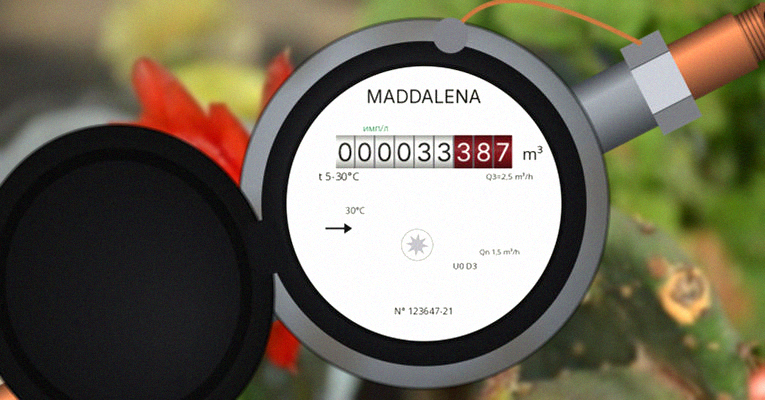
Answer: 33.387 m³
